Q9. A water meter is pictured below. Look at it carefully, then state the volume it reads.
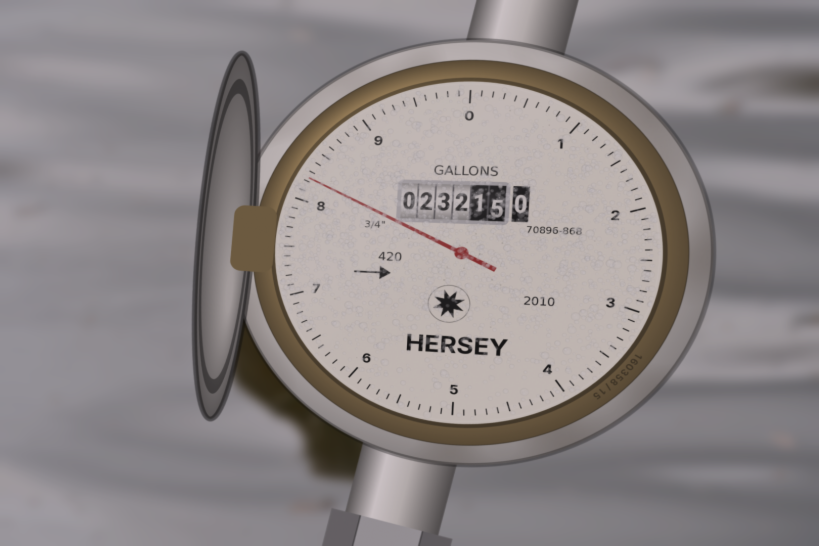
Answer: 232148.2 gal
